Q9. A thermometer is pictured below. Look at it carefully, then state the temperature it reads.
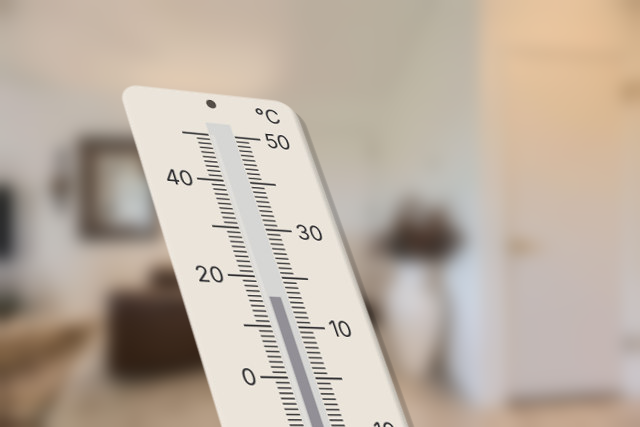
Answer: 16 °C
